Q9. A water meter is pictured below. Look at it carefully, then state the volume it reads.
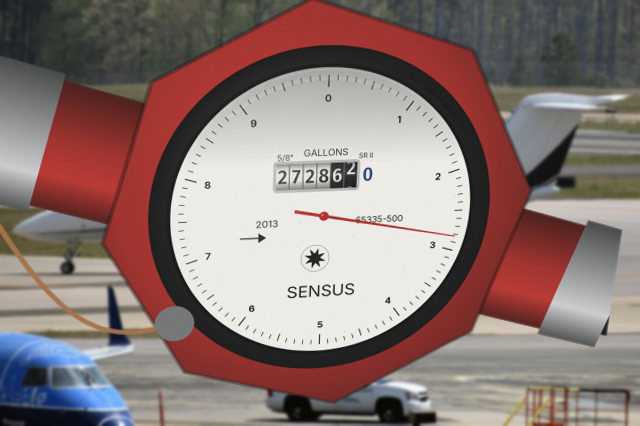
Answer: 2728622.8 gal
